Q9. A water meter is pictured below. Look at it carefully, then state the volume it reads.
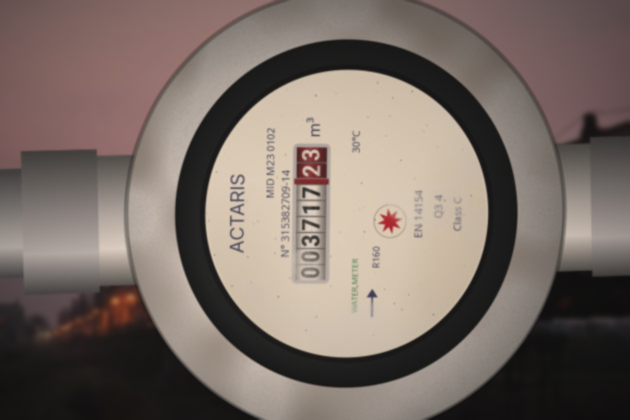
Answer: 3717.23 m³
